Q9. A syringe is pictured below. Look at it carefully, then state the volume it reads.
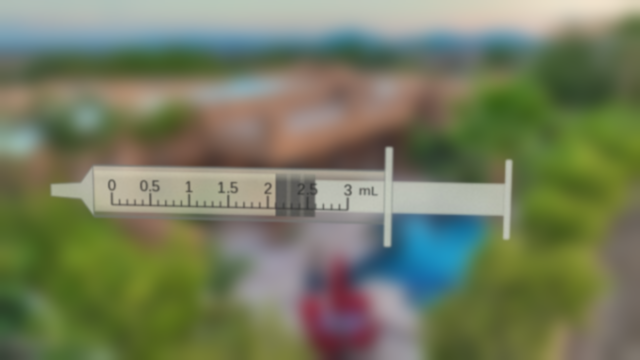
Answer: 2.1 mL
